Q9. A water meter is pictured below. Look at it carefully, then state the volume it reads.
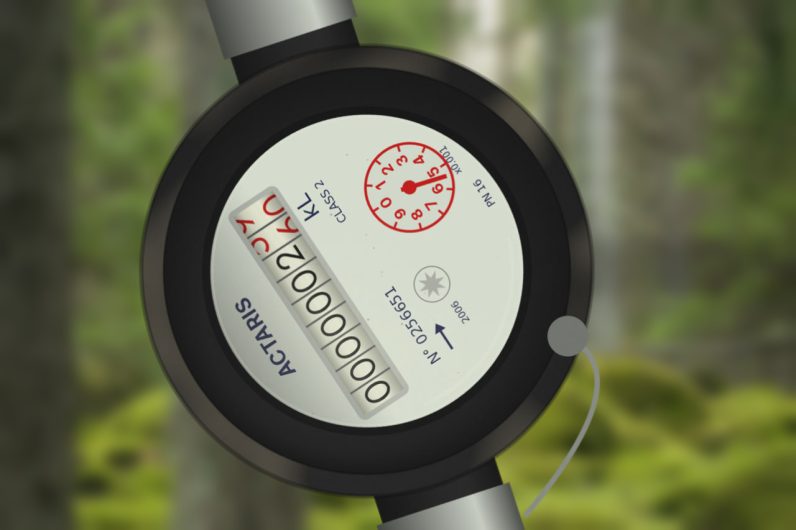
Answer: 2.595 kL
